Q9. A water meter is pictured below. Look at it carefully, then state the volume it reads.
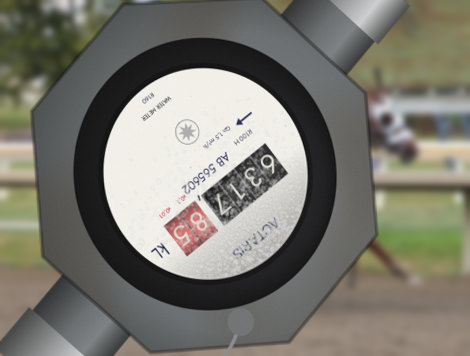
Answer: 6317.85 kL
